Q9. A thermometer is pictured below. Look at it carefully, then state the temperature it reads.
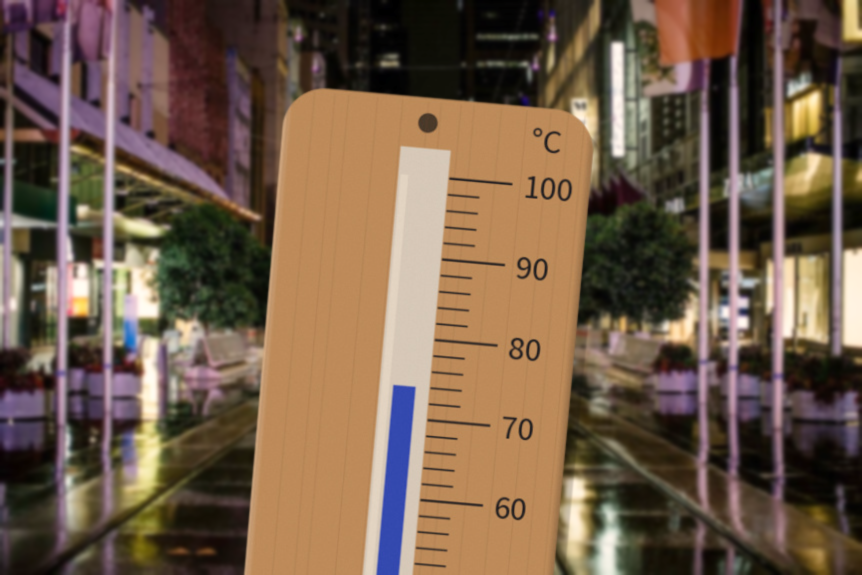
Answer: 74 °C
